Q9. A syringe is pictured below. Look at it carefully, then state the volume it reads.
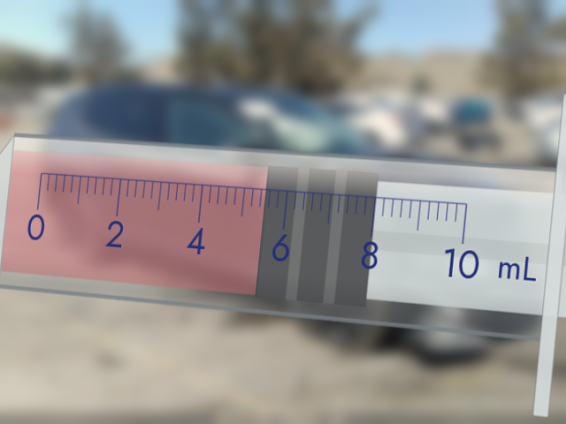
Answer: 5.5 mL
